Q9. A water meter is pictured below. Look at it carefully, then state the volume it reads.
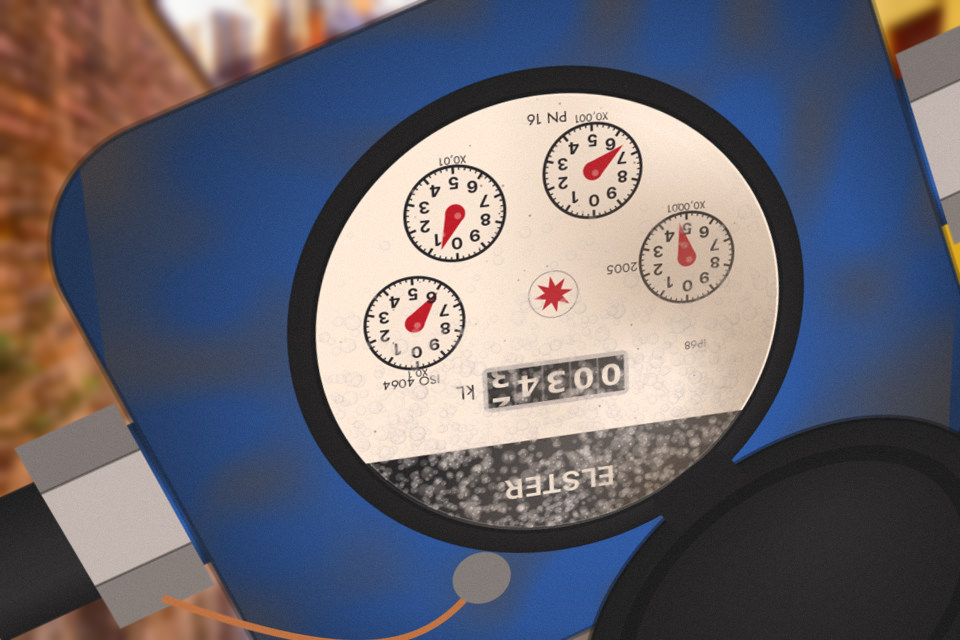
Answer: 342.6064 kL
